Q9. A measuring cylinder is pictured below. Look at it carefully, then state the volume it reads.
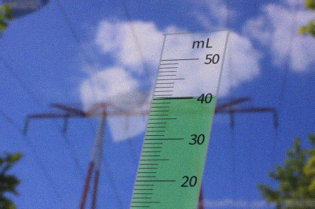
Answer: 40 mL
